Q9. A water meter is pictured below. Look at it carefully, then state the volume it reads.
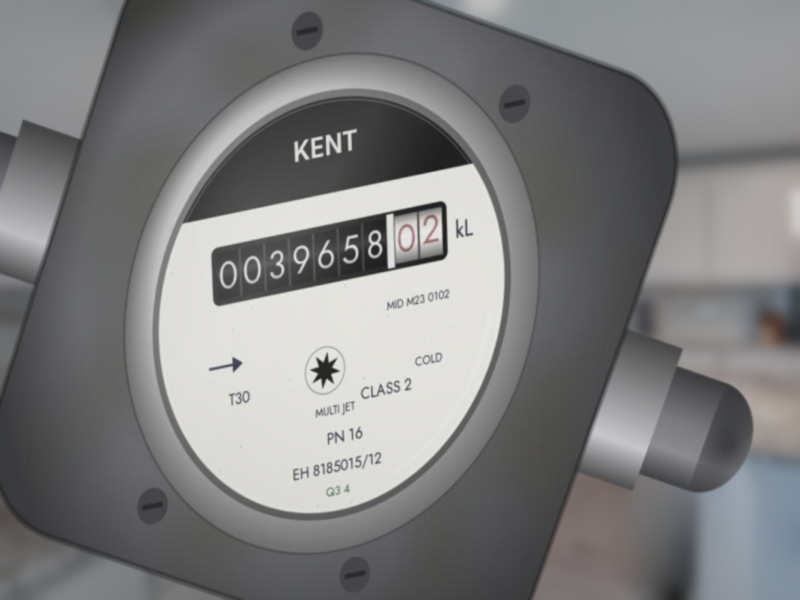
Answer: 39658.02 kL
